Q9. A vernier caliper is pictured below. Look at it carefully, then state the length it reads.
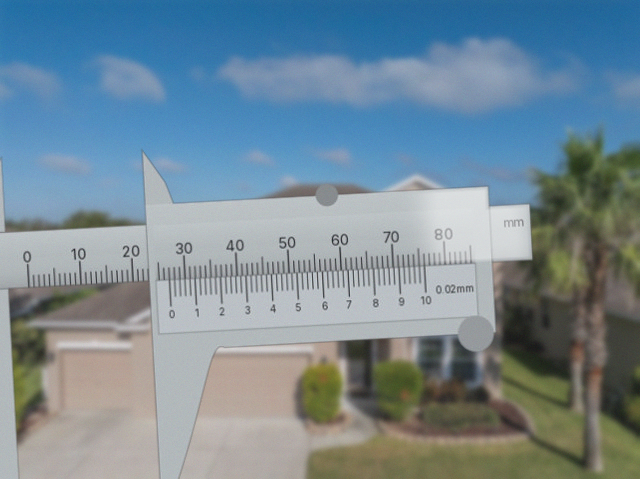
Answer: 27.0 mm
